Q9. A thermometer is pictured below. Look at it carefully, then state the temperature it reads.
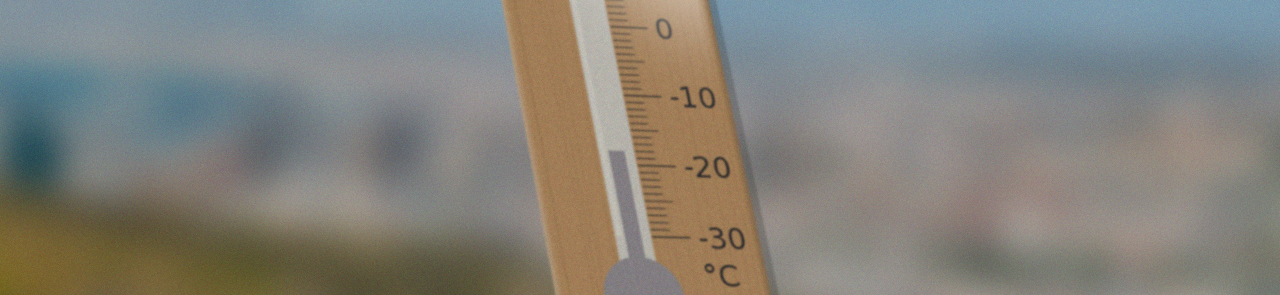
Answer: -18 °C
